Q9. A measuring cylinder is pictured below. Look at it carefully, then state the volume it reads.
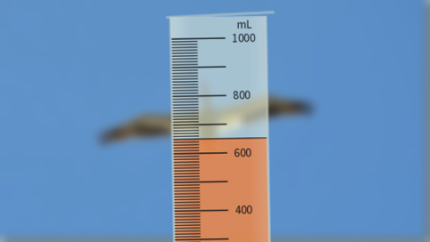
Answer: 650 mL
